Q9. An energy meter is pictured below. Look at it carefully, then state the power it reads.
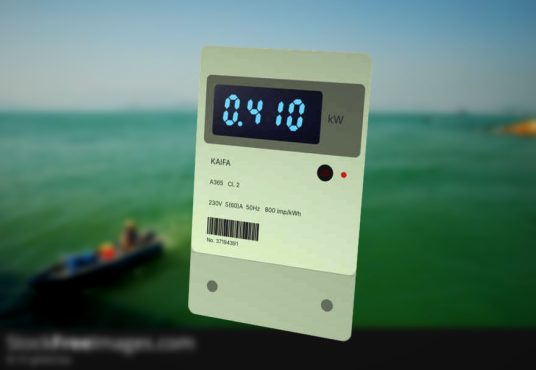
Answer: 0.410 kW
